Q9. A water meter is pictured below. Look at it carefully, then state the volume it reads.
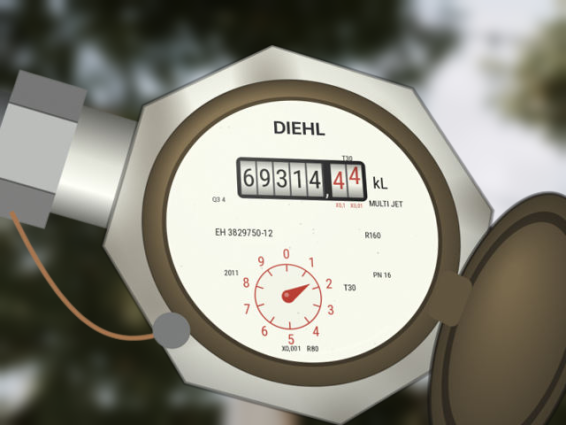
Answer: 69314.441 kL
